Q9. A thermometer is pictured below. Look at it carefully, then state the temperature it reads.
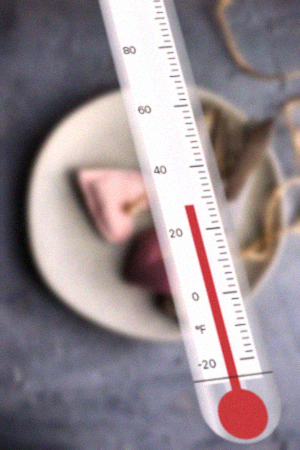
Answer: 28 °F
